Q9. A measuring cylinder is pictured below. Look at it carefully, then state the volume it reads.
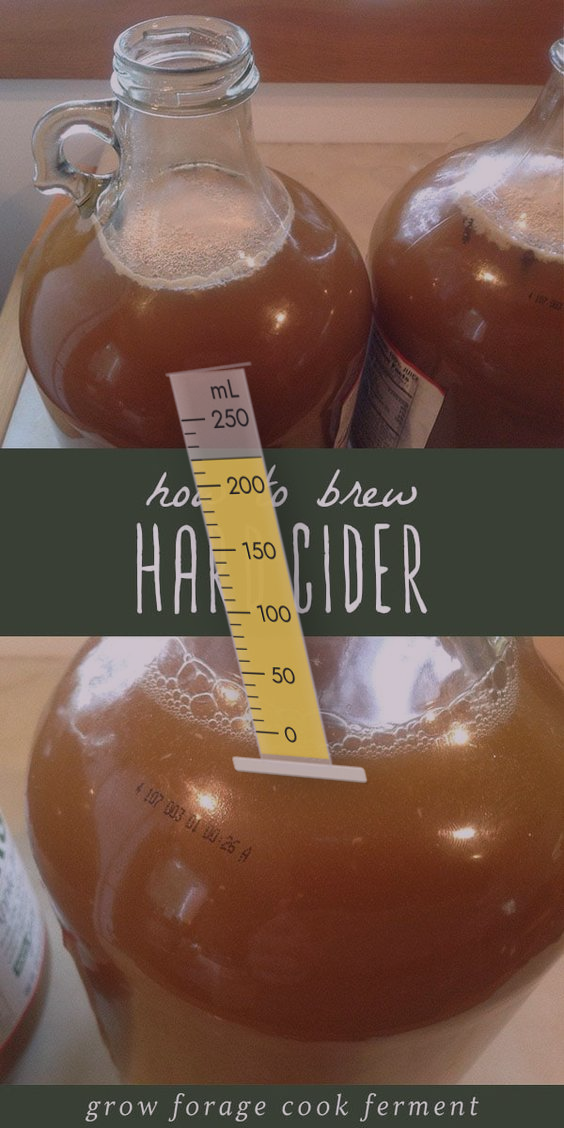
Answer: 220 mL
